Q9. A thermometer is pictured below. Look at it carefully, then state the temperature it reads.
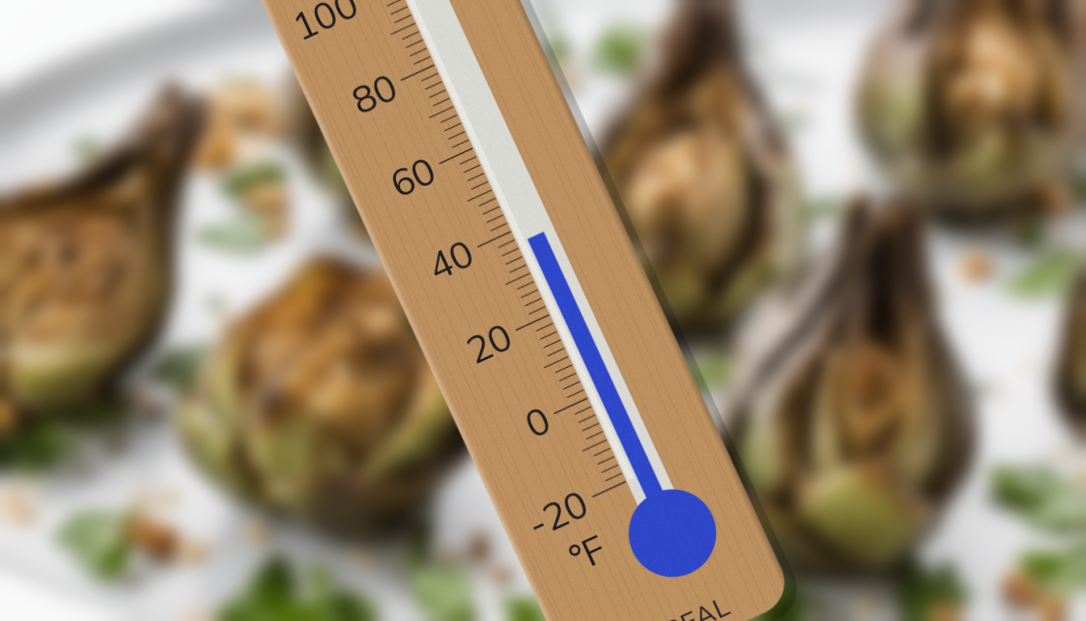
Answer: 37 °F
